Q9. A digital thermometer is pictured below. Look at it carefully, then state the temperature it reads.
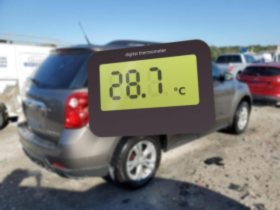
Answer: 28.7 °C
